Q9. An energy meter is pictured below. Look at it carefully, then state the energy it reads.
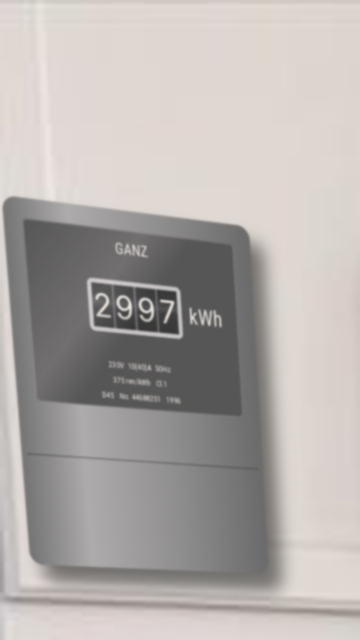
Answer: 2997 kWh
